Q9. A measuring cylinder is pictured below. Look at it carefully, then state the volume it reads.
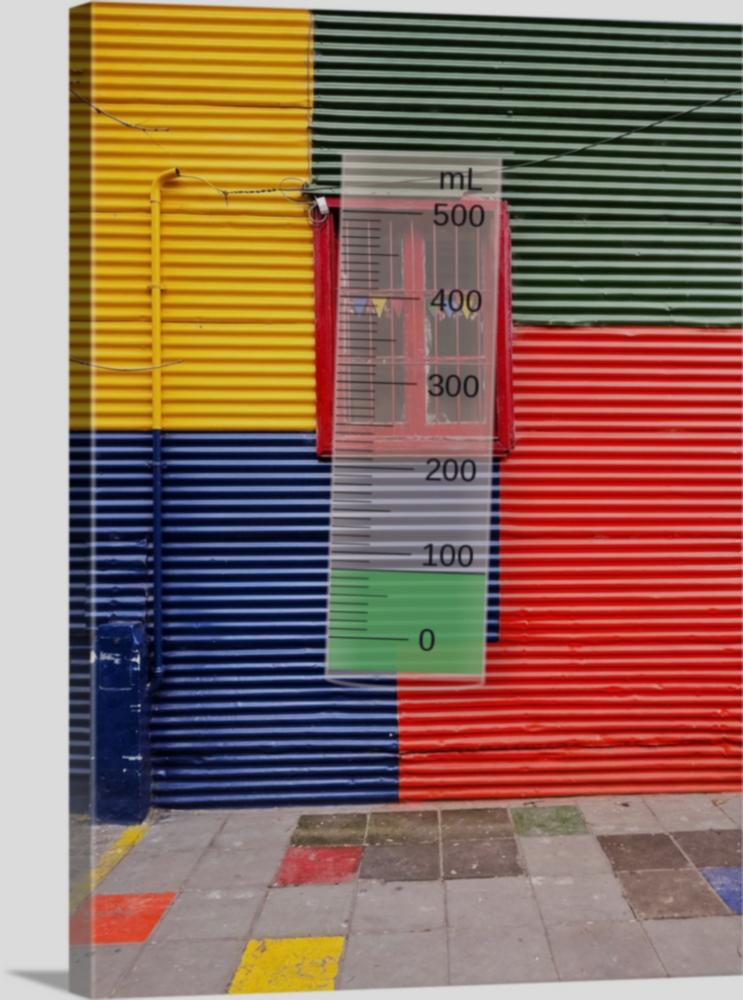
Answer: 80 mL
